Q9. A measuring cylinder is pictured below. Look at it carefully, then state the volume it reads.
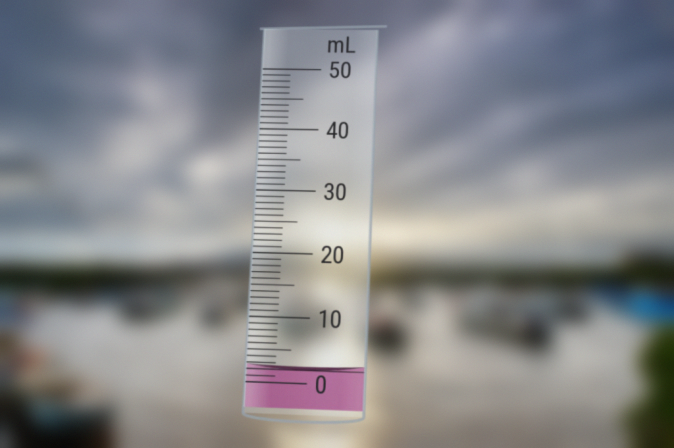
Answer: 2 mL
